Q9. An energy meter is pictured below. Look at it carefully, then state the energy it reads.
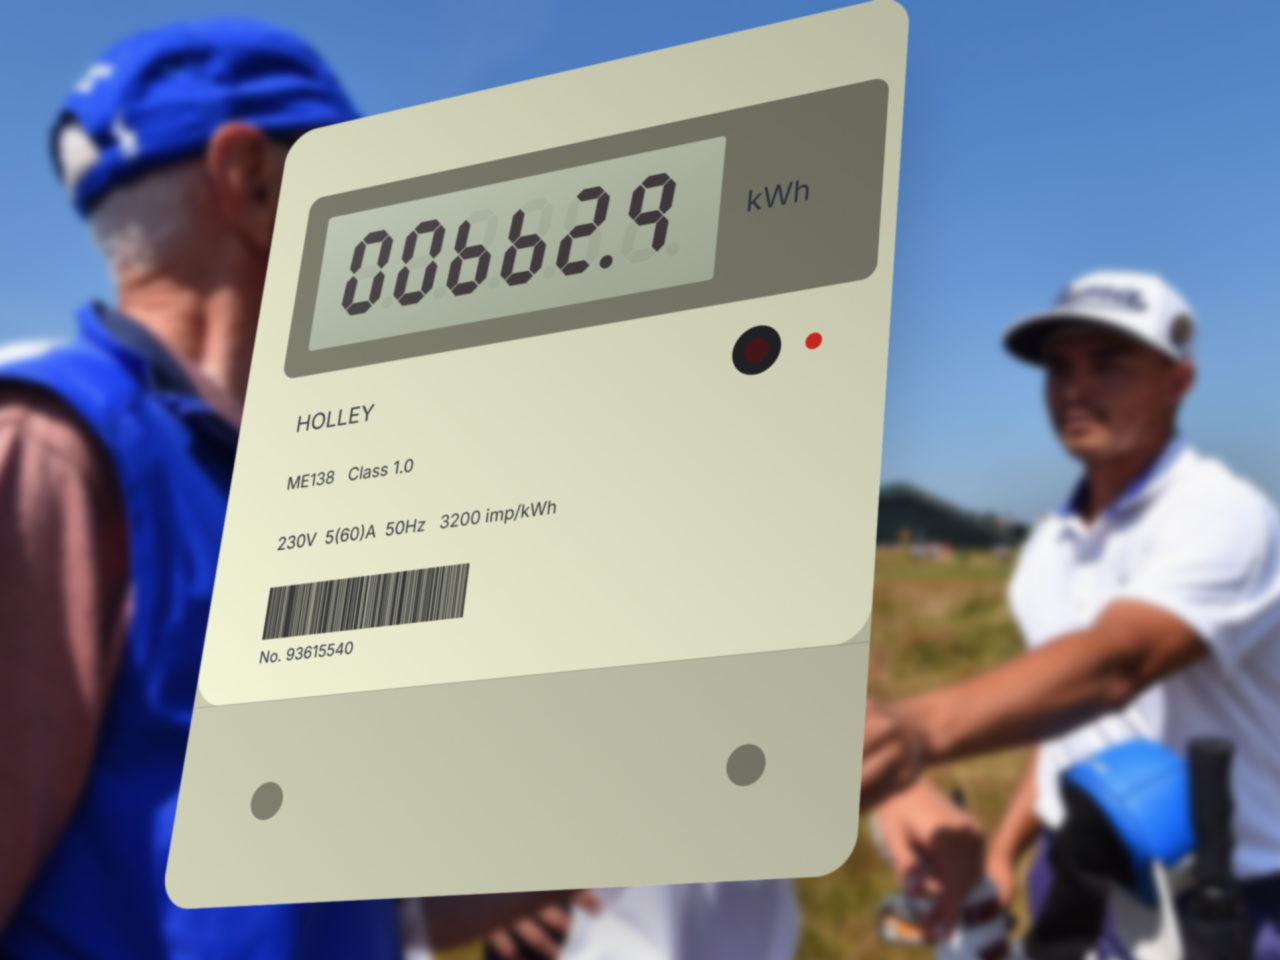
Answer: 662.9 kWh
